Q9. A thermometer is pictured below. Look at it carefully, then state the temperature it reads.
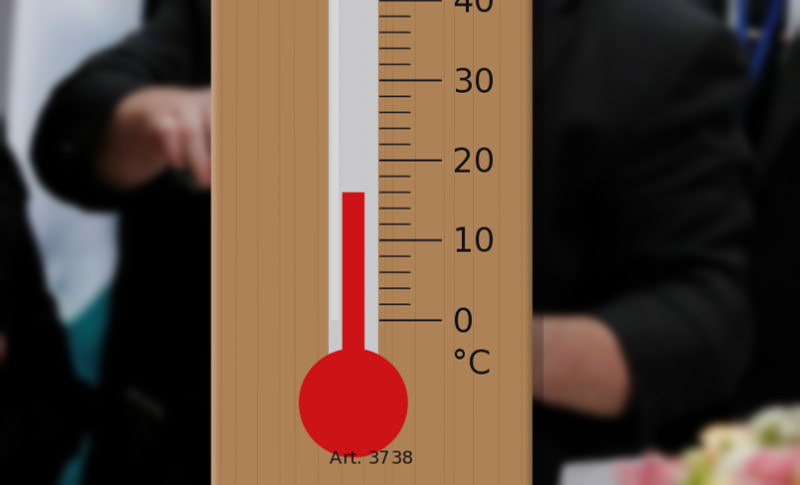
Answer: 16 °C
